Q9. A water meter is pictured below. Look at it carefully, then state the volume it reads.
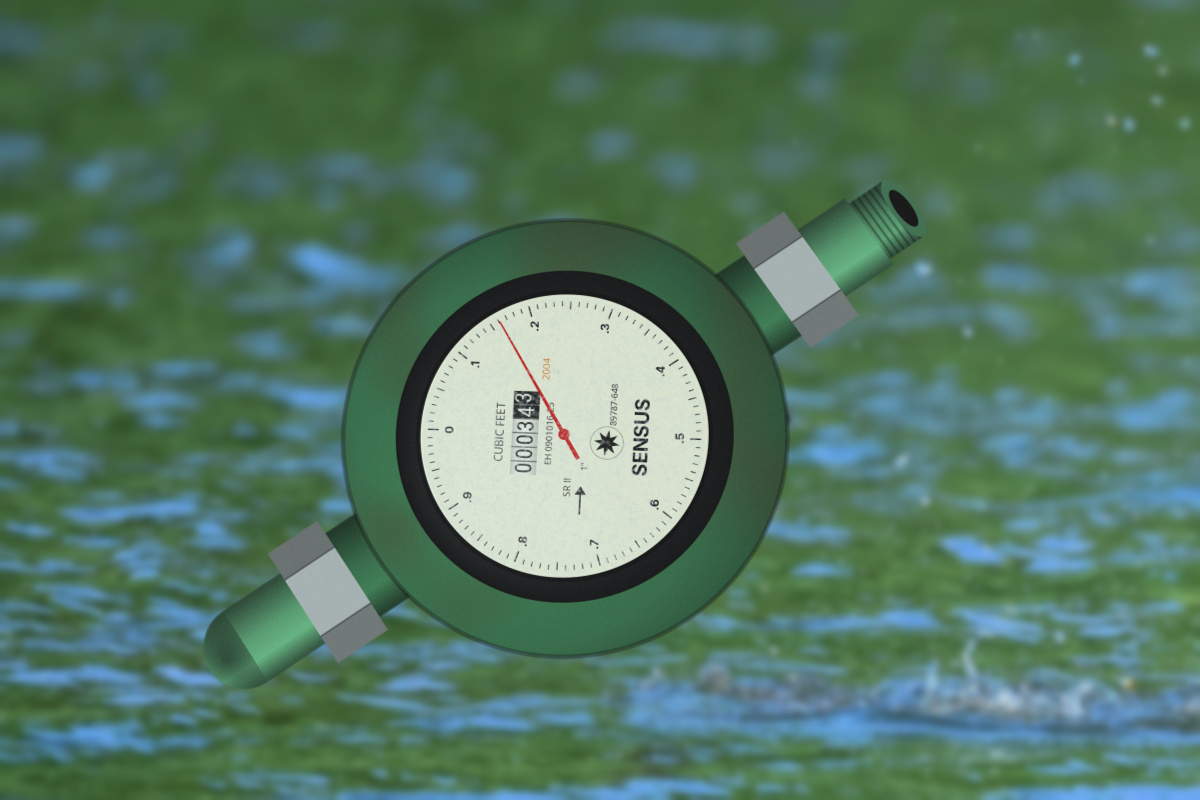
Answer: 343.16 ft³
